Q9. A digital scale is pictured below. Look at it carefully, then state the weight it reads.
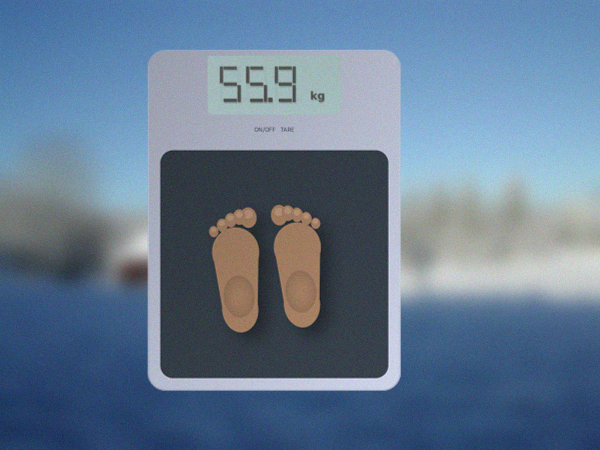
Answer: 55.9 kg
